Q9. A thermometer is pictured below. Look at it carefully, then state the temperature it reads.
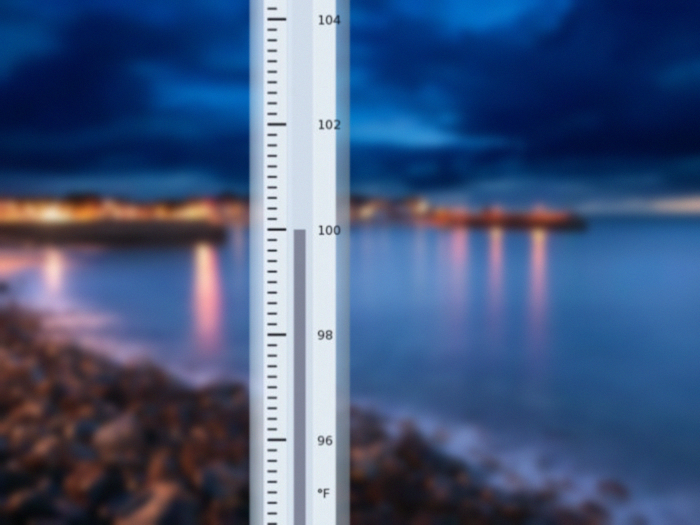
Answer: 100 °F
